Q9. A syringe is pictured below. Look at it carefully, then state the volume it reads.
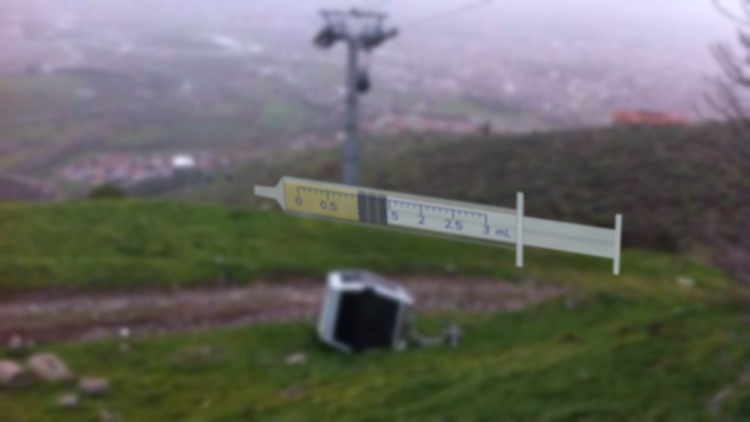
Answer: 1 mL
